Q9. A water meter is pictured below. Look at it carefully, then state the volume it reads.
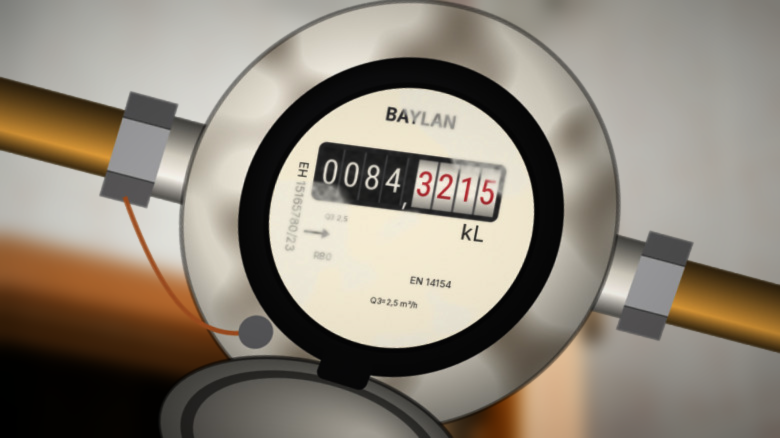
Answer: 84.3215 kL
